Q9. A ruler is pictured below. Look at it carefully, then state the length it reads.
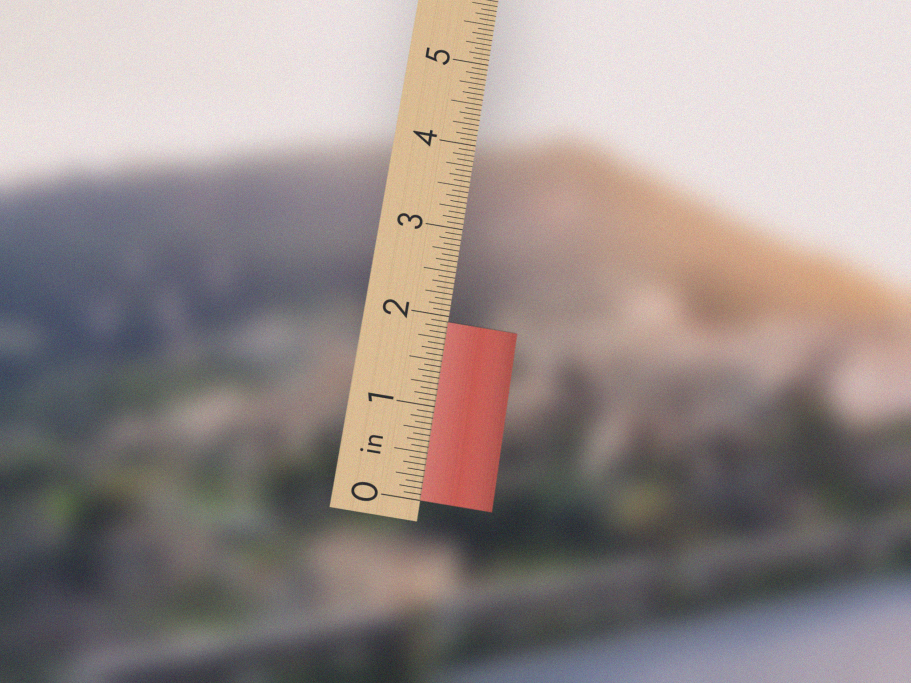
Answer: 1.9375 in
